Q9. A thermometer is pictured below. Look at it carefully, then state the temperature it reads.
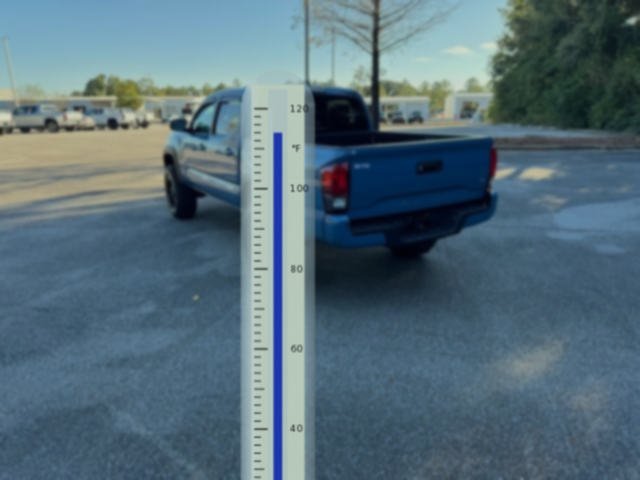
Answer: 114 °F
